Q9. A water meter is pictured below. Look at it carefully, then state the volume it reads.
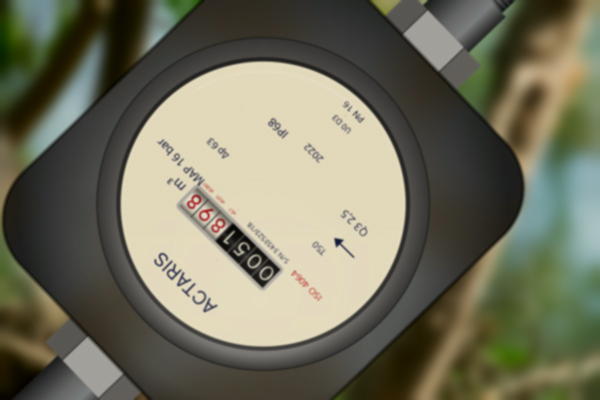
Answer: 51.898 m³
